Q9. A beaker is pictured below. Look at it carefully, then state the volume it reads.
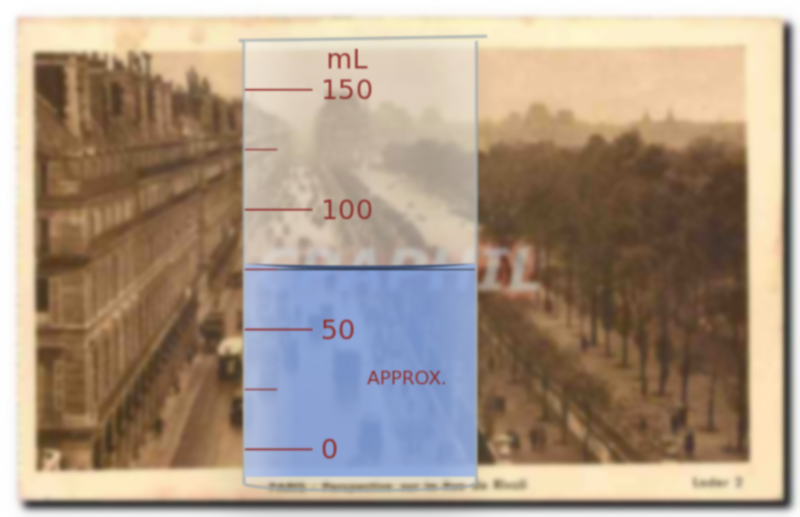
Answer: 75 mL
